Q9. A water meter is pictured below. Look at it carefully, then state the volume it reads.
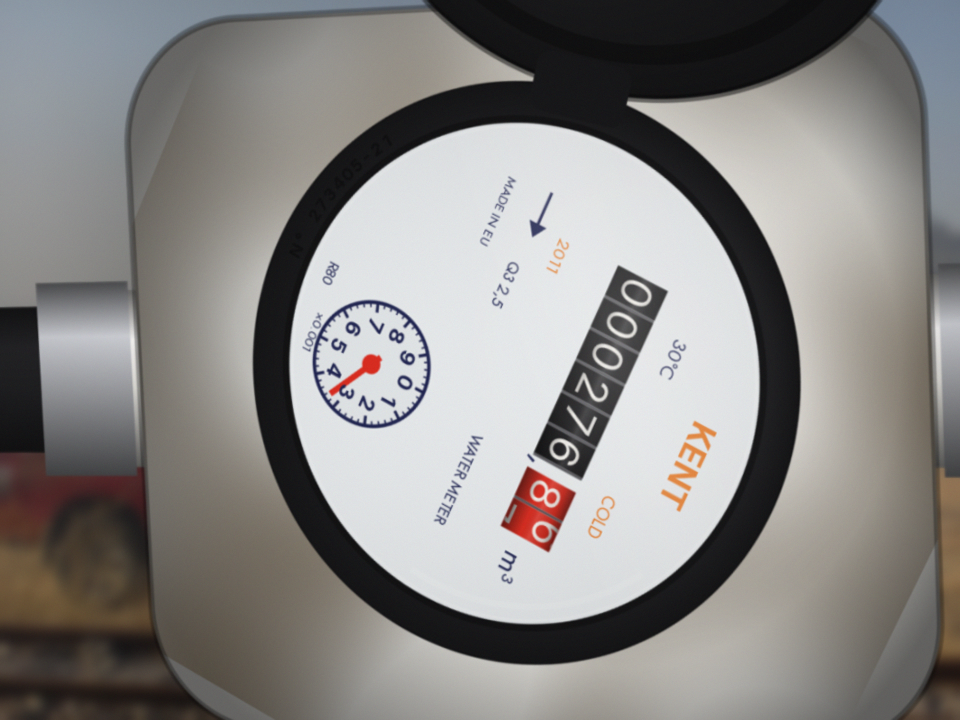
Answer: 276.863 m³
